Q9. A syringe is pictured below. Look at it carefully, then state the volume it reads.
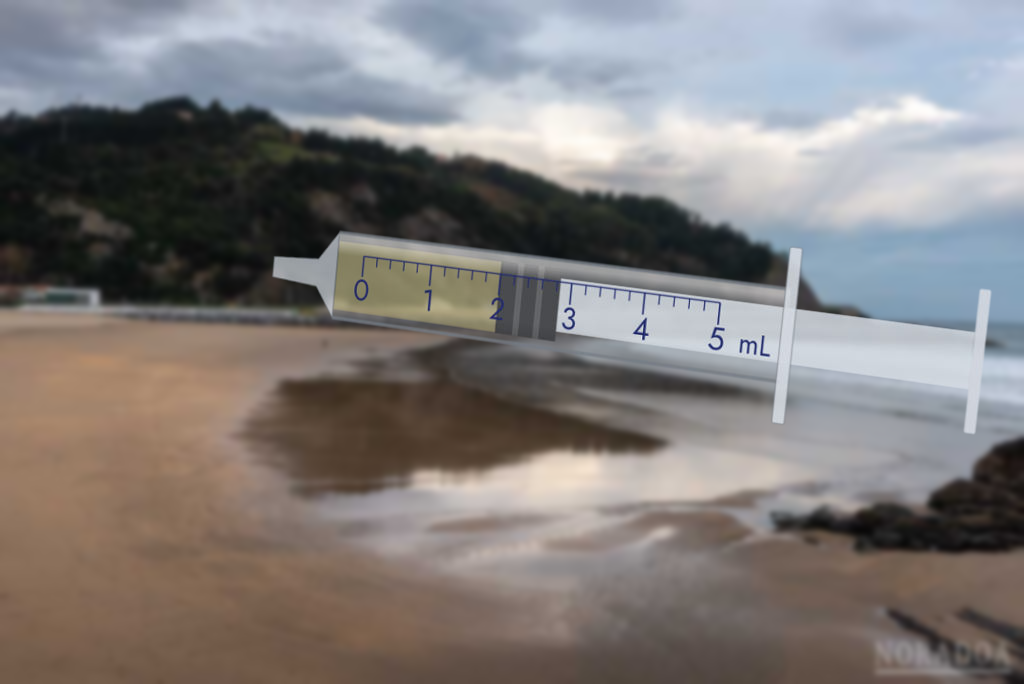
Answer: 2 mL
